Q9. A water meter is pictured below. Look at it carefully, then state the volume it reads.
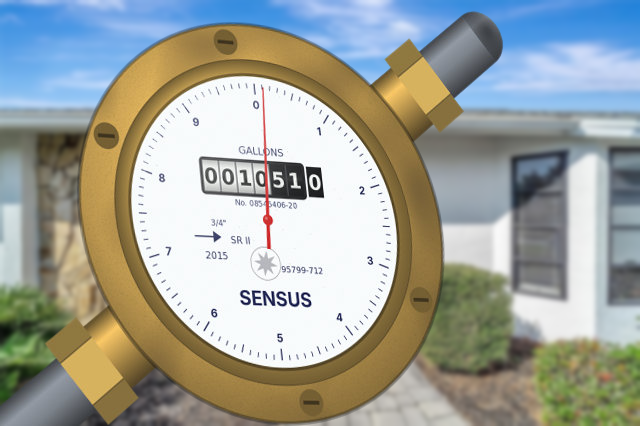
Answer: 10510.1 gal
